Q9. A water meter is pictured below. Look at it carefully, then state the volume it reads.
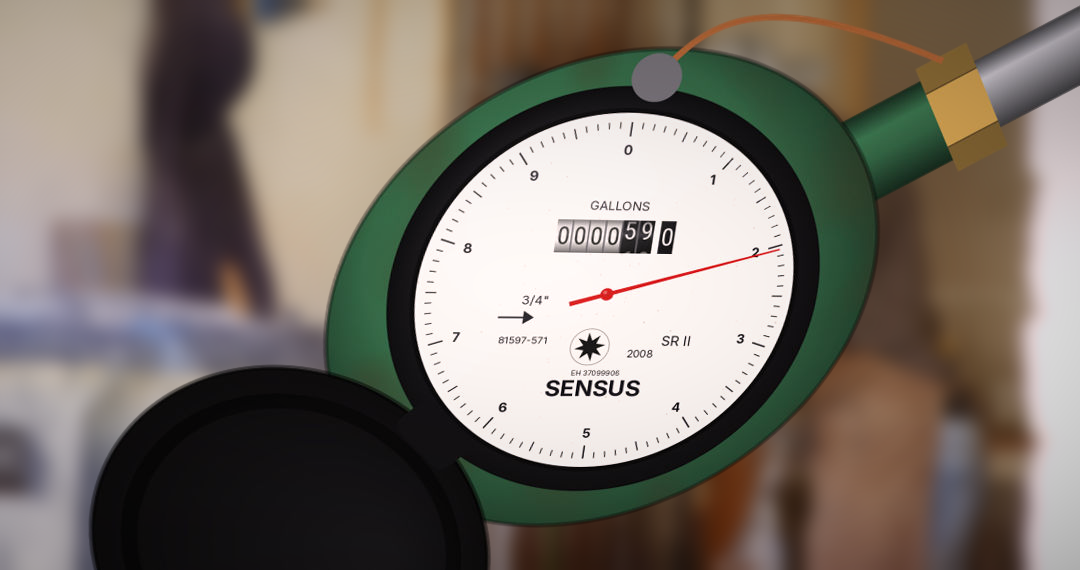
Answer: 592.0 gal
